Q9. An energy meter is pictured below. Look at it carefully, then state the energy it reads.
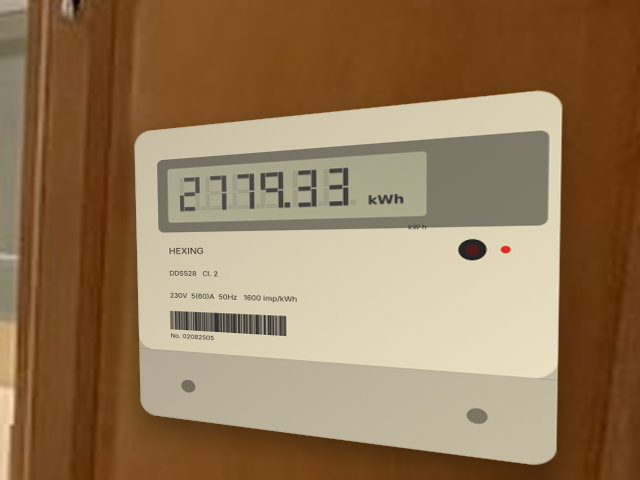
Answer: 2779.33 kWh
